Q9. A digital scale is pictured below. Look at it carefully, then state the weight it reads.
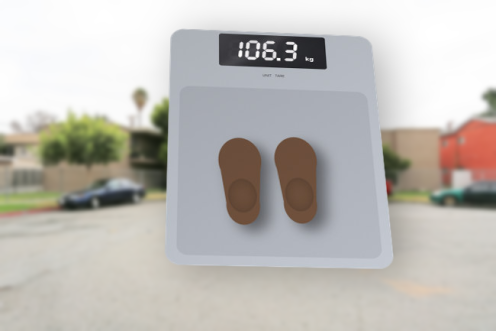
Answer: 106.3 kg
